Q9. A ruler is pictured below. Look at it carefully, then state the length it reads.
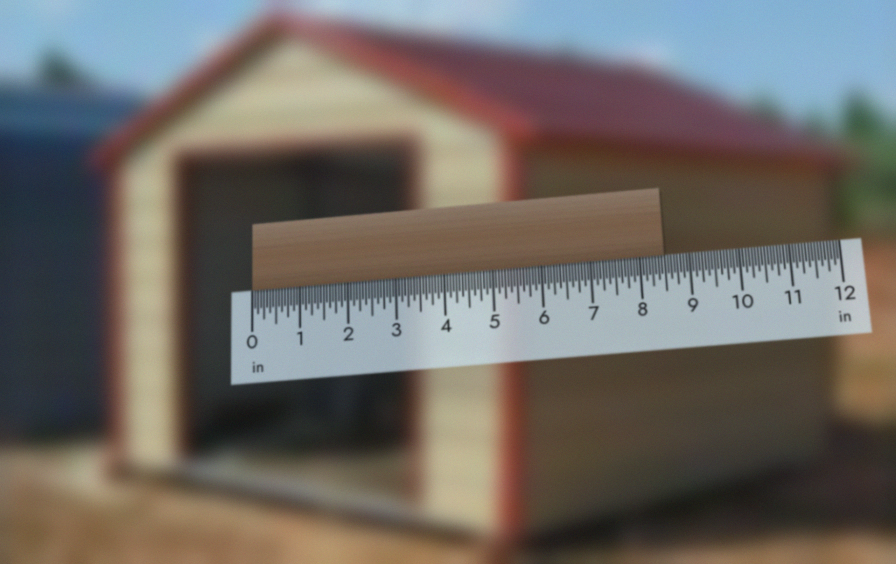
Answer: 8.5 in
